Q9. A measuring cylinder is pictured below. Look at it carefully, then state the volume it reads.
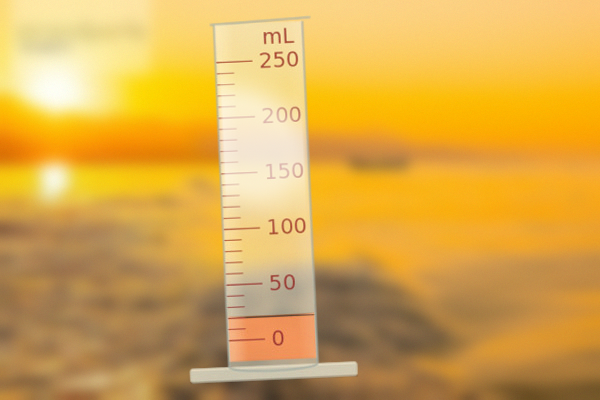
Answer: 20 mL
